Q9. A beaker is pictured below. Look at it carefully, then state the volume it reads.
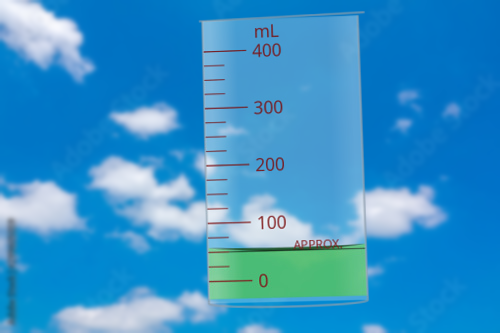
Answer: 50 mL
